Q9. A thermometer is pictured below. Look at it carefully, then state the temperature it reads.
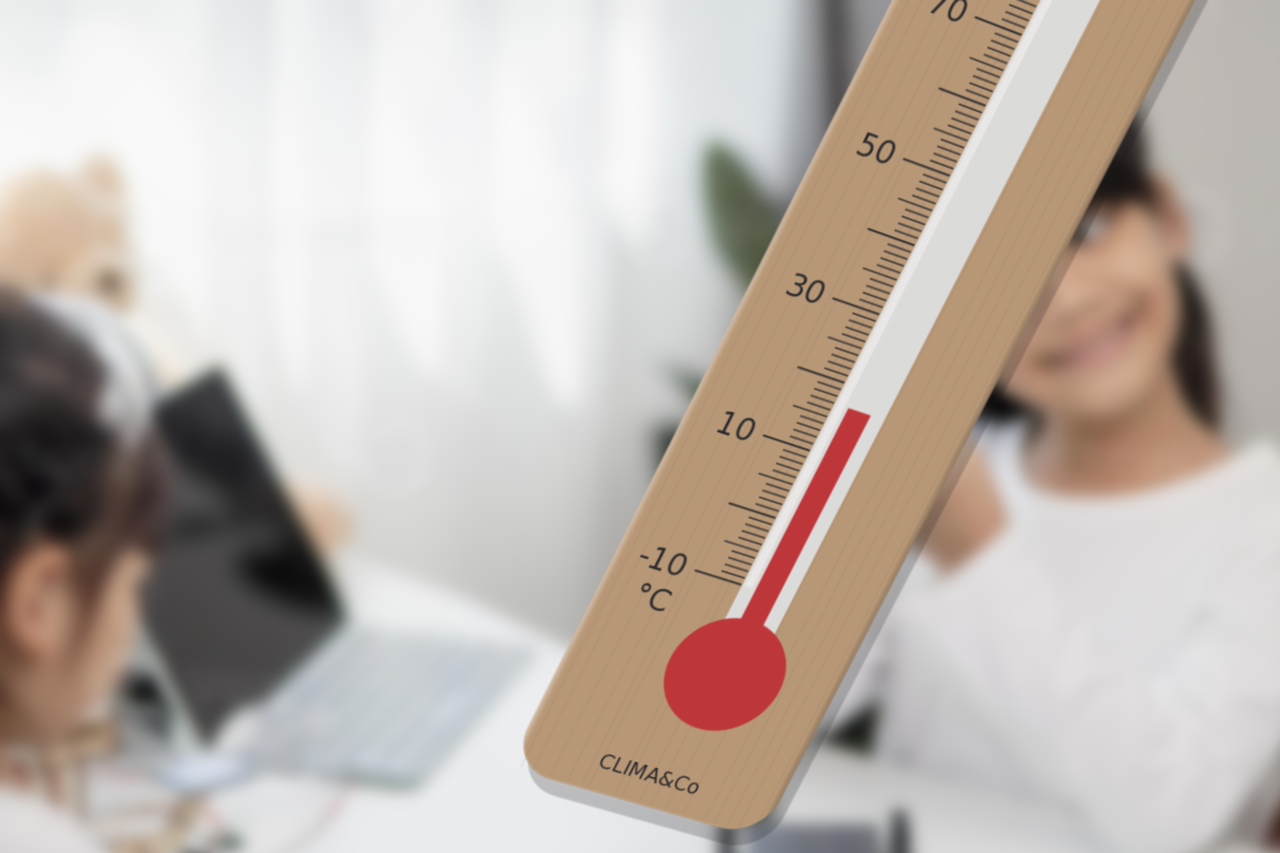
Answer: 17 °C
